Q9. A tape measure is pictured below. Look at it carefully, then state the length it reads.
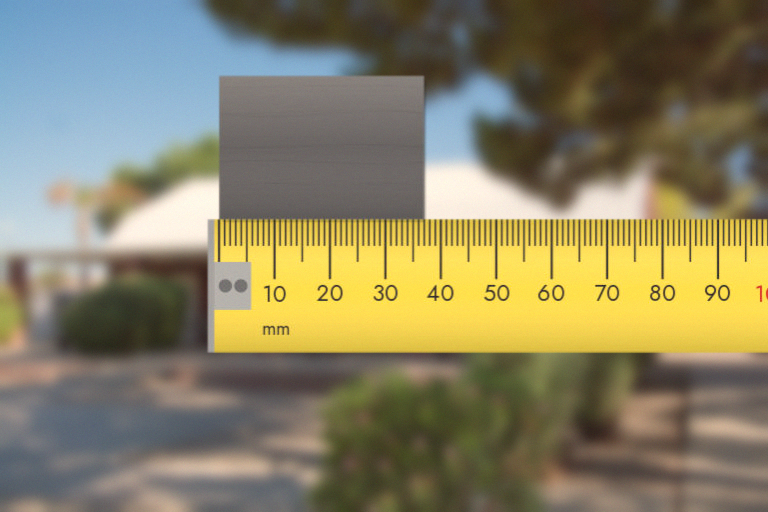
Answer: 37 mm
